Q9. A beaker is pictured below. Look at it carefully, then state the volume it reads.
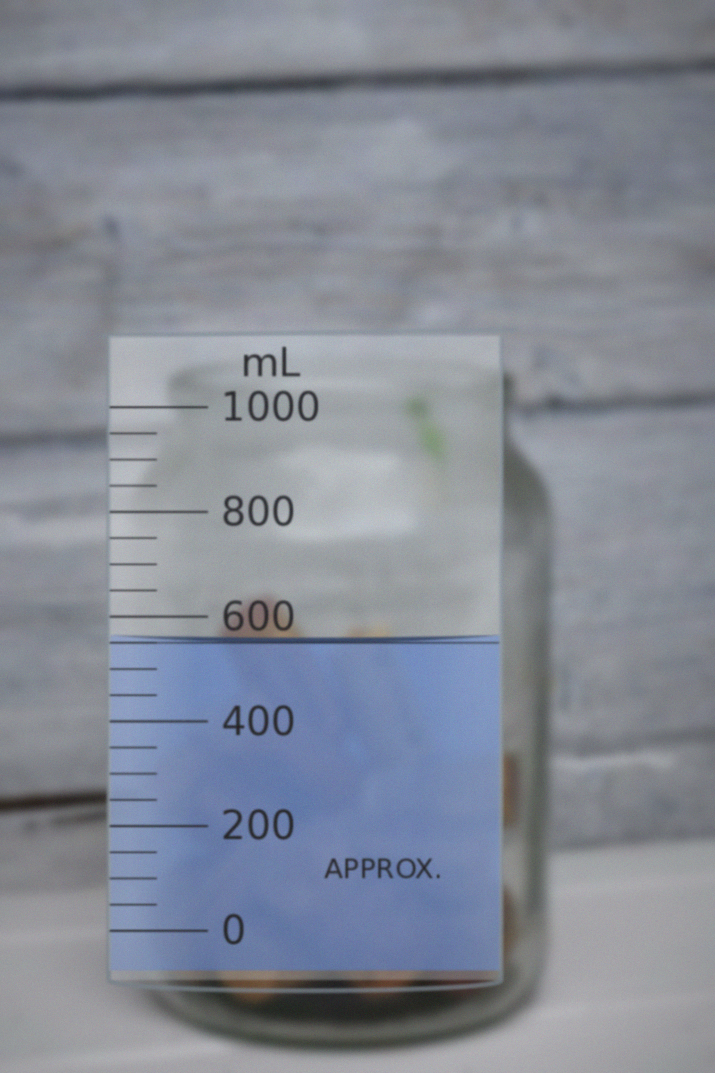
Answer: 550 mL
